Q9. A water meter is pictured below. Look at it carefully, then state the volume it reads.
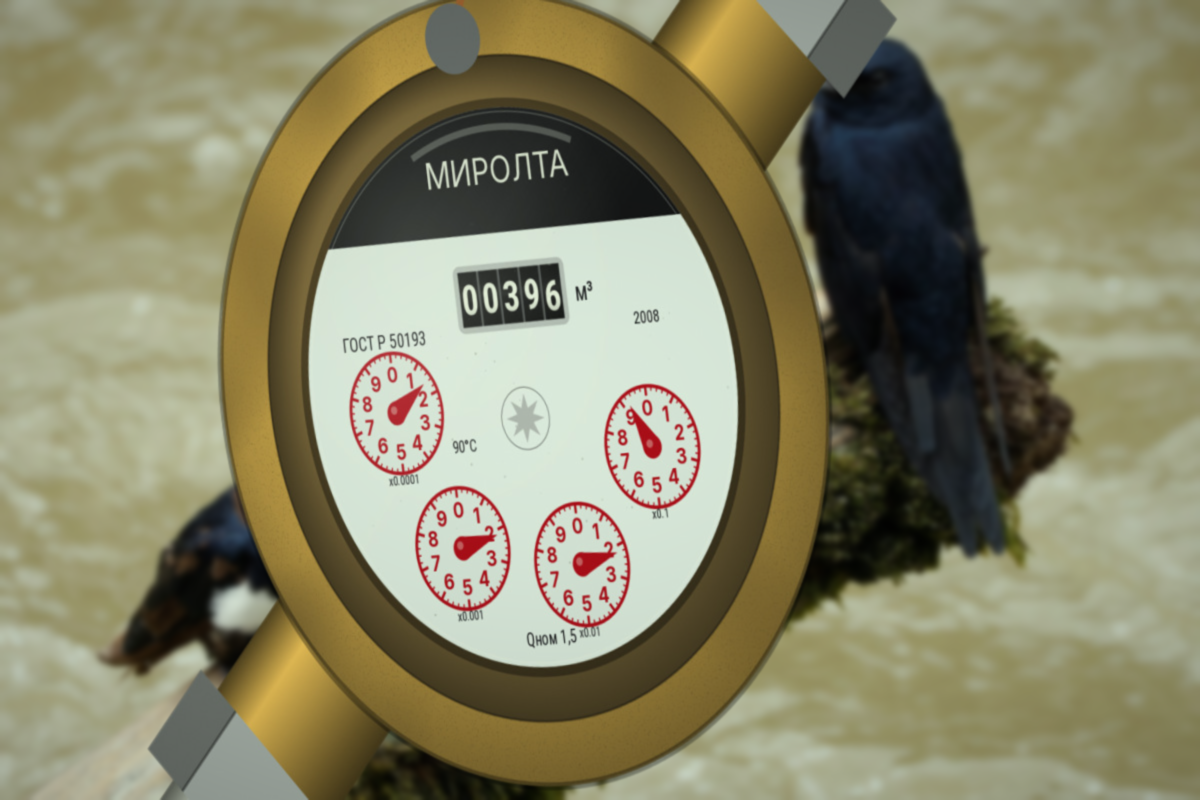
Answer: 395.9221 m³
